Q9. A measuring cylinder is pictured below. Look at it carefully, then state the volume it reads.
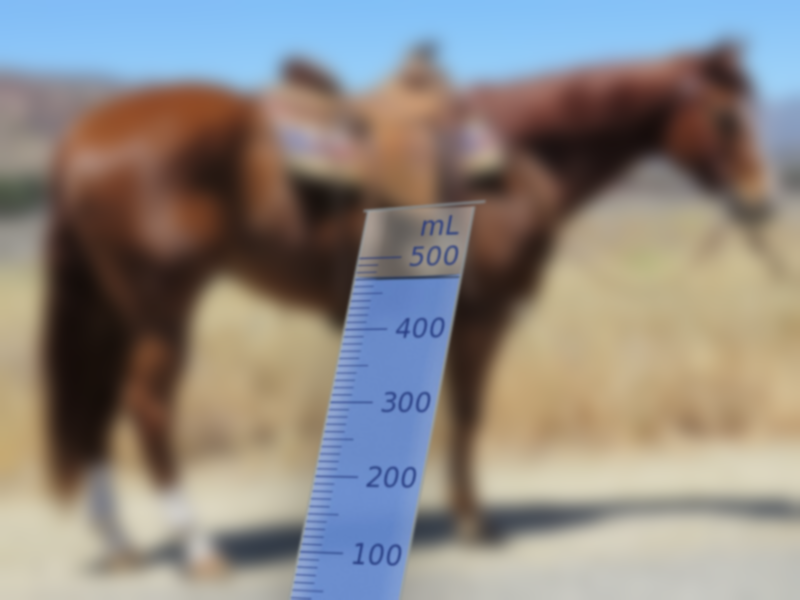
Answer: 470 mL
